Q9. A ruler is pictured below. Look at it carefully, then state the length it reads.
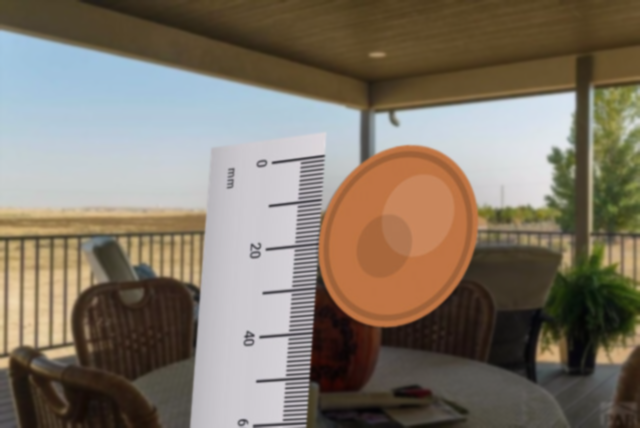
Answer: 40 mm
